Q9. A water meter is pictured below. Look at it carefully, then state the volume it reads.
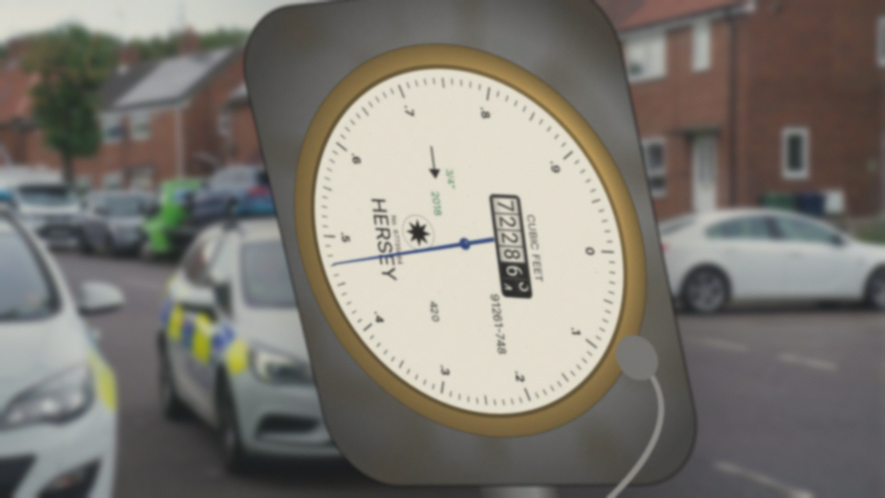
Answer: 722863.47 ft³
